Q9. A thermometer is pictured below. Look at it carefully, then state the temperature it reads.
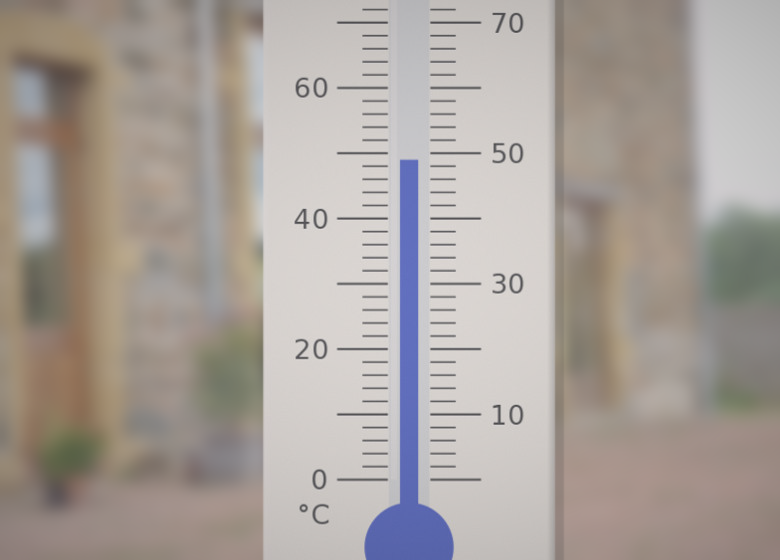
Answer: 49 °C
